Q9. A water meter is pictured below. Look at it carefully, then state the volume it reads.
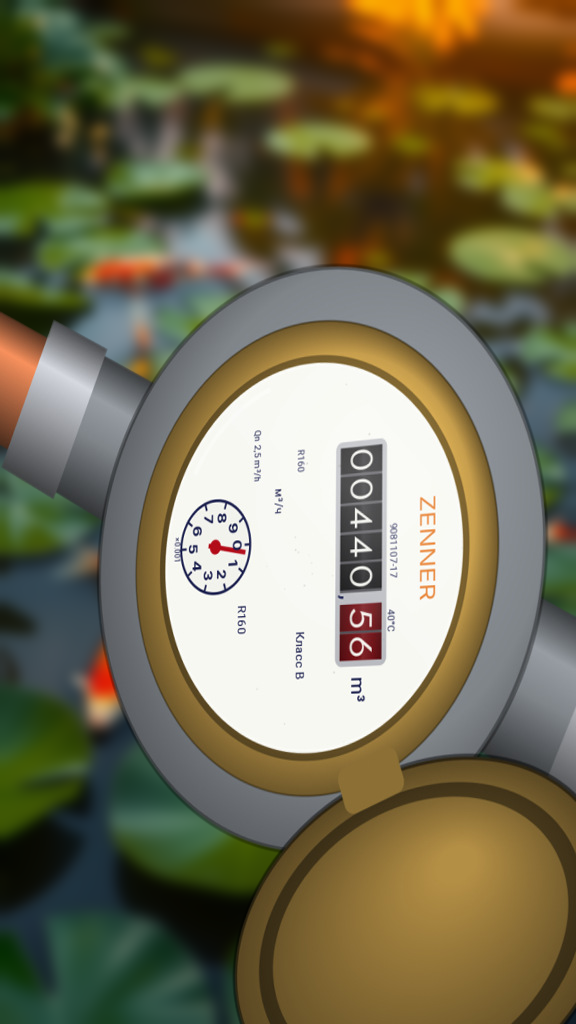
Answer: 440.560 m³
